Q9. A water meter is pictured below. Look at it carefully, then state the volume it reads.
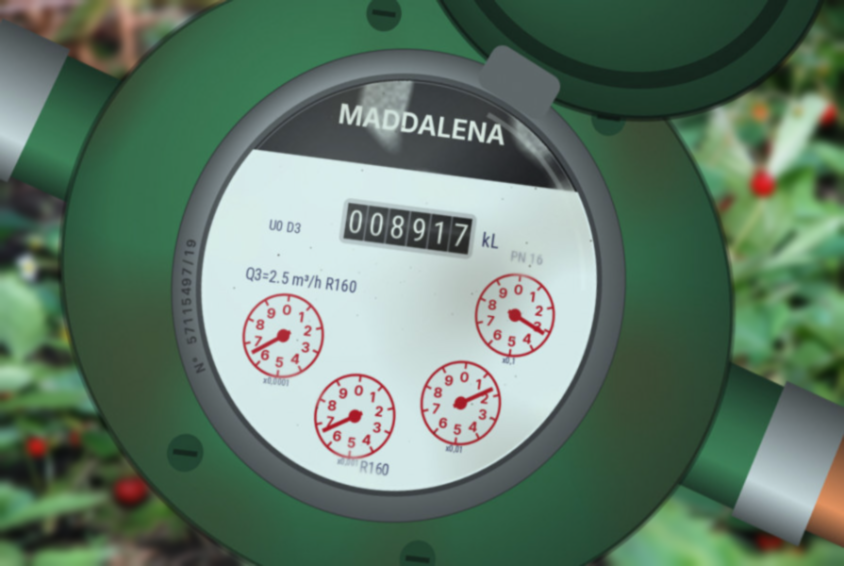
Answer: 8917.3166 kL
